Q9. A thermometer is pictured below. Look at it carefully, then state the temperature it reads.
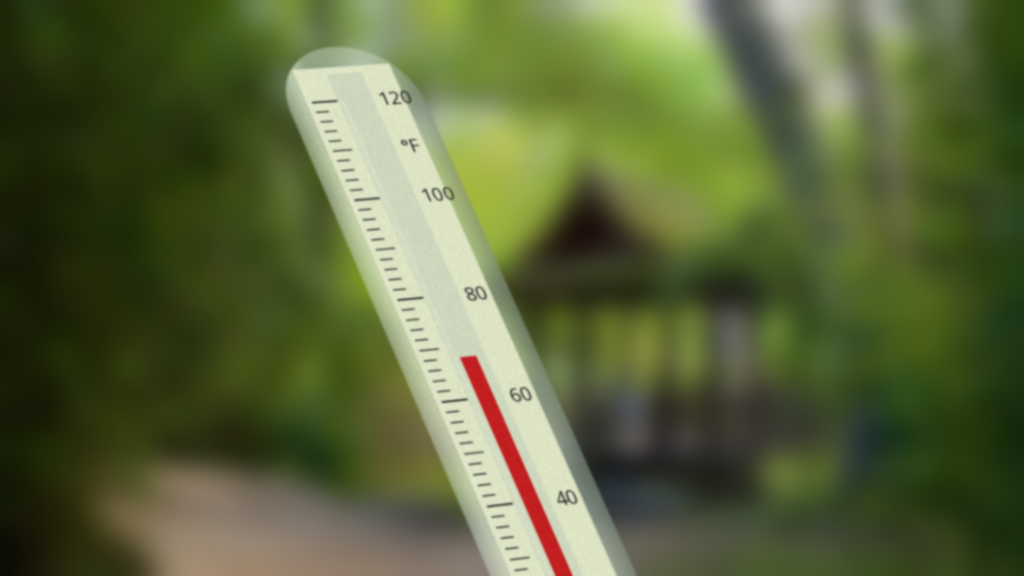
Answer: 68 °F
